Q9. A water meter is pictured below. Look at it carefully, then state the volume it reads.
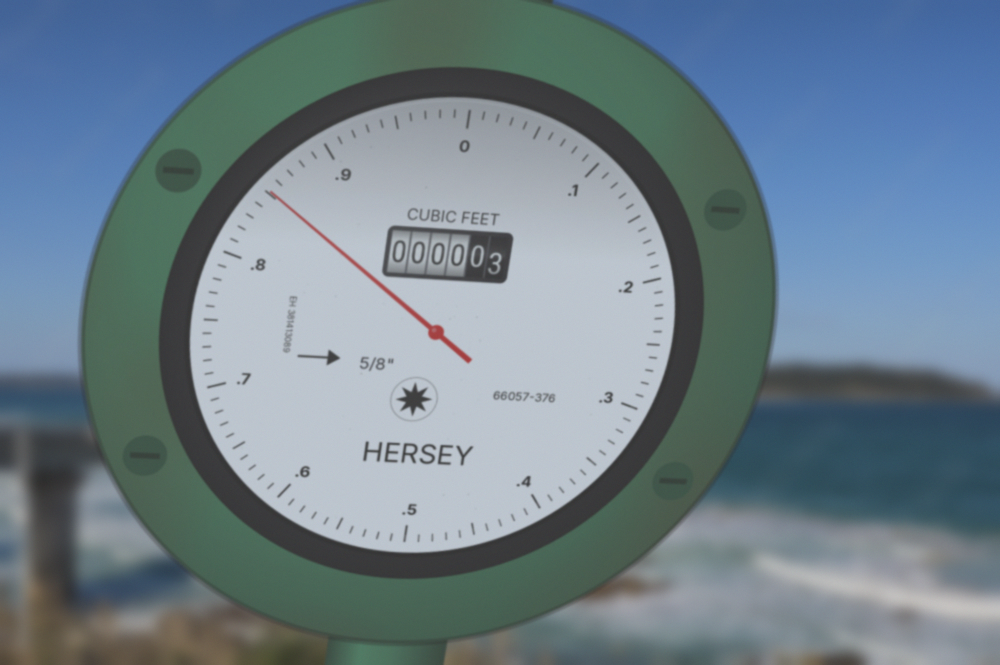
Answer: 2.85 ft³
